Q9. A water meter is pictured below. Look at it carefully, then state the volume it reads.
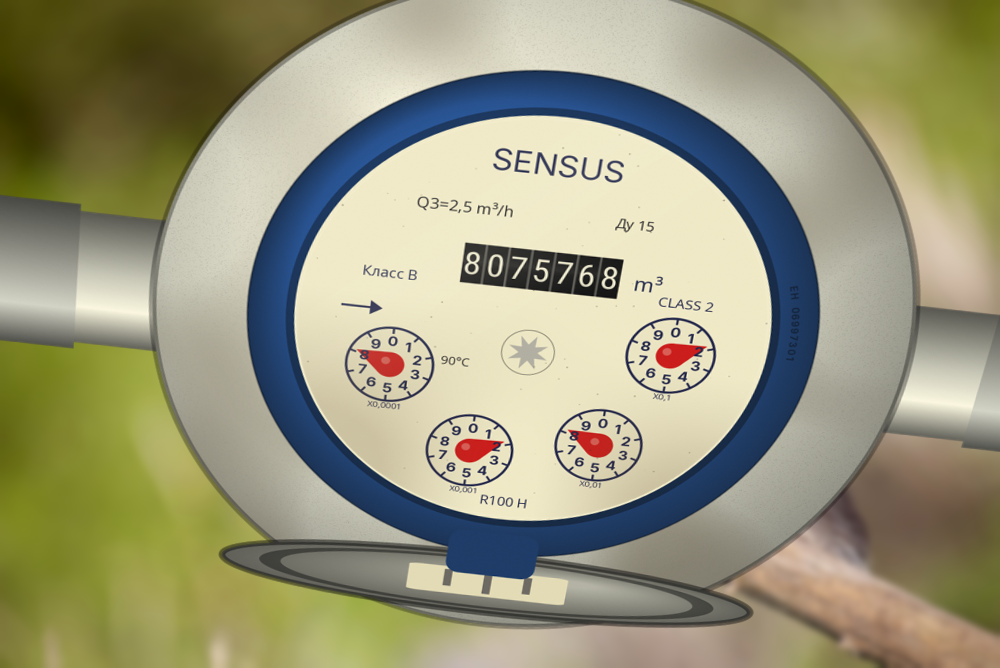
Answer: 8075768.1818 m³
